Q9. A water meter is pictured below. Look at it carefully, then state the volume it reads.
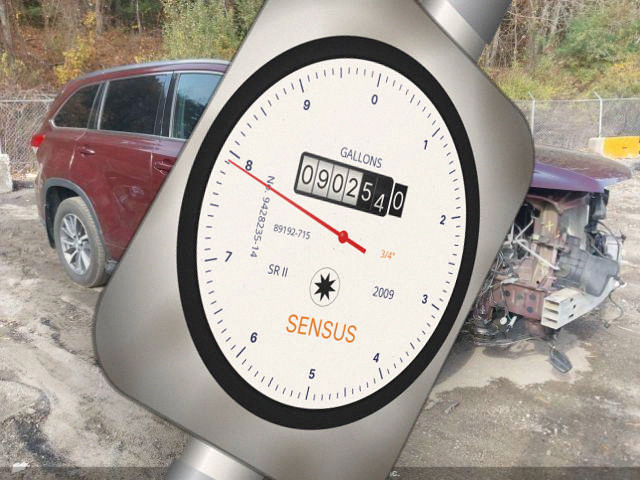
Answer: 902537.9 gal
